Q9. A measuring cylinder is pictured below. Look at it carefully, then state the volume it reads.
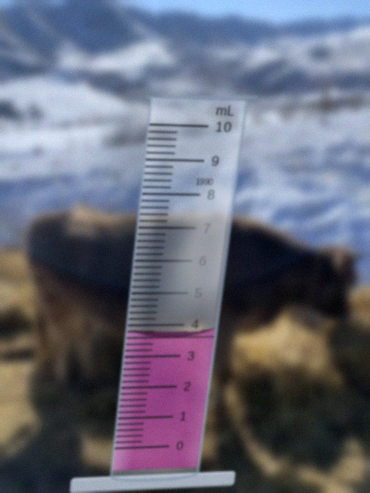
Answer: 3.6 mL
